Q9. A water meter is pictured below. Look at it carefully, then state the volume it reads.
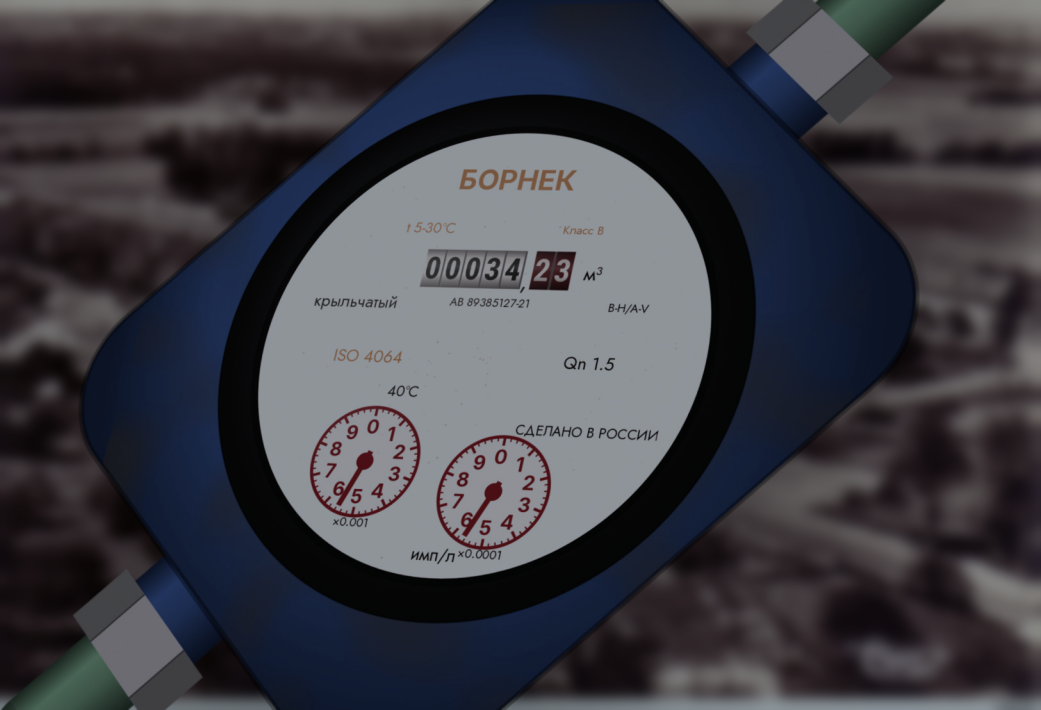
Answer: 34.2355 m³
